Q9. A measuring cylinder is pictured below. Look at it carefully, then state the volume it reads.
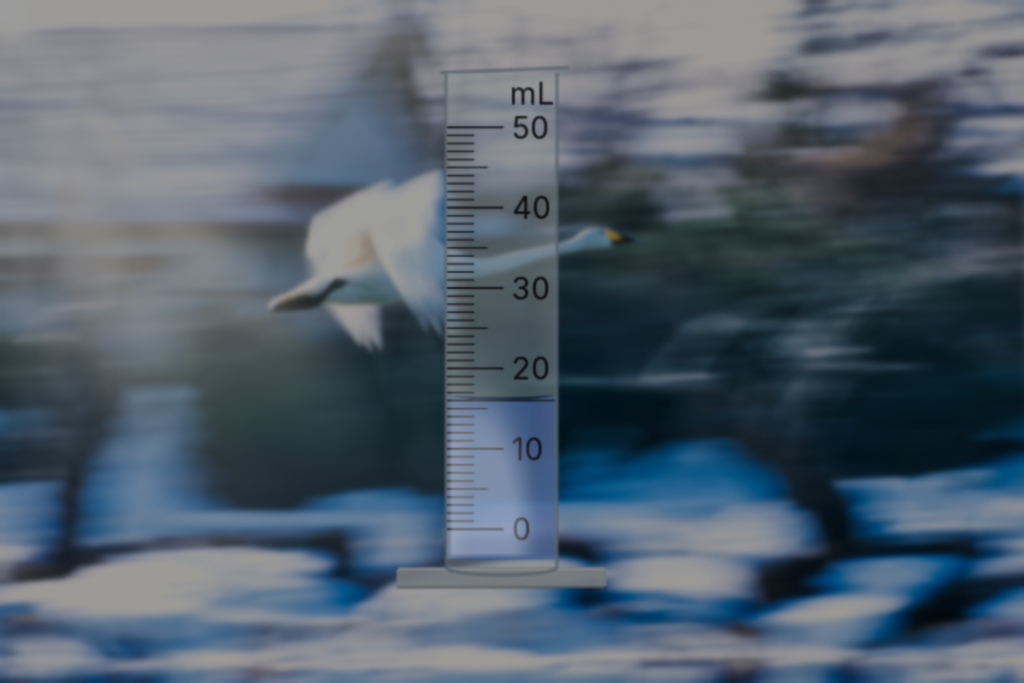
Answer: 16 mL
